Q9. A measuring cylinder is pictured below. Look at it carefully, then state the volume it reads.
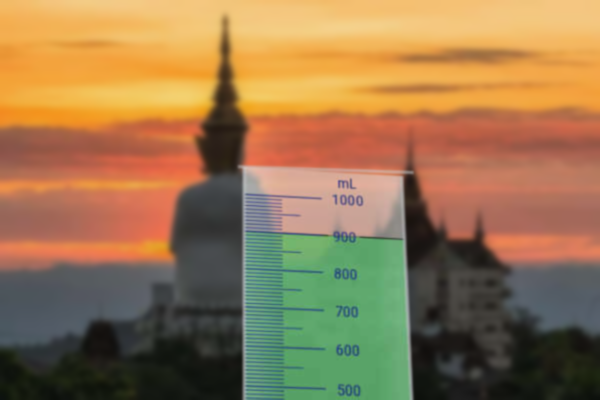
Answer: 900 mL
